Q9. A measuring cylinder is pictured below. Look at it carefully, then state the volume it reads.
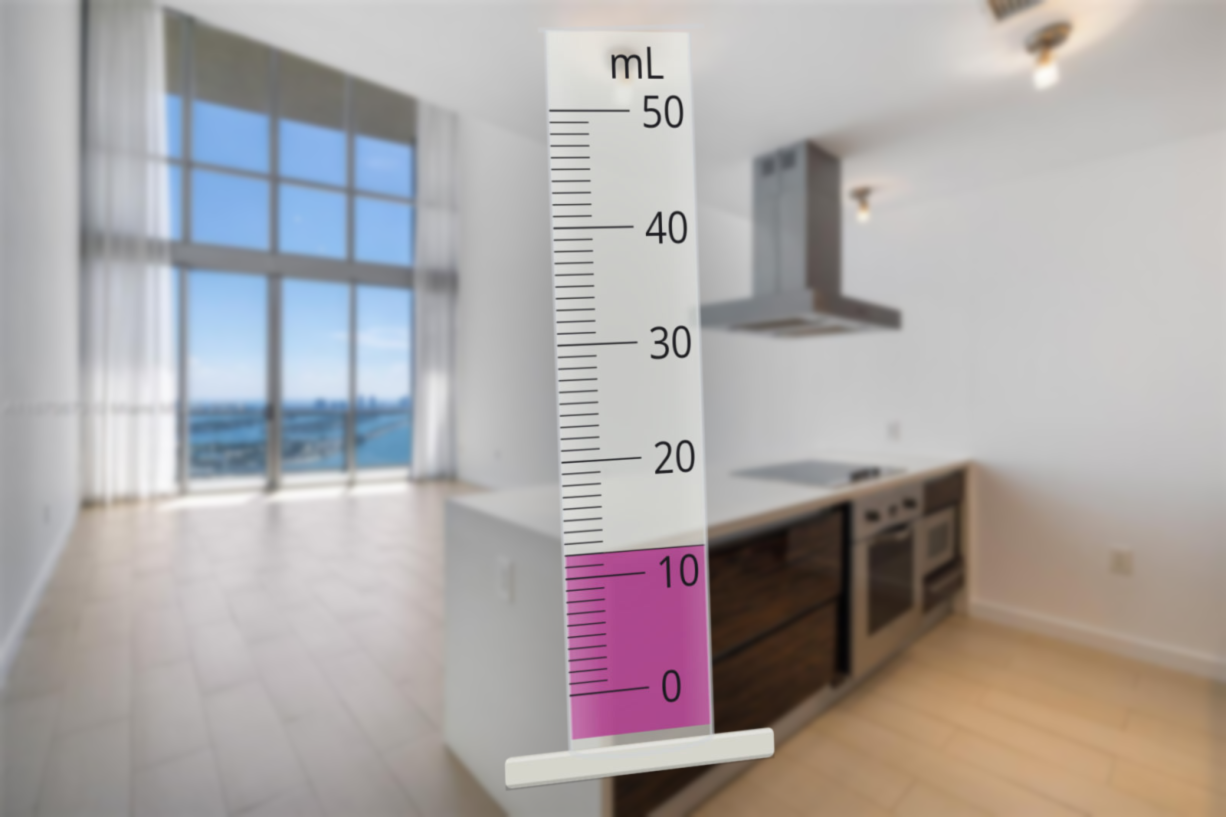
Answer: 12 mL
